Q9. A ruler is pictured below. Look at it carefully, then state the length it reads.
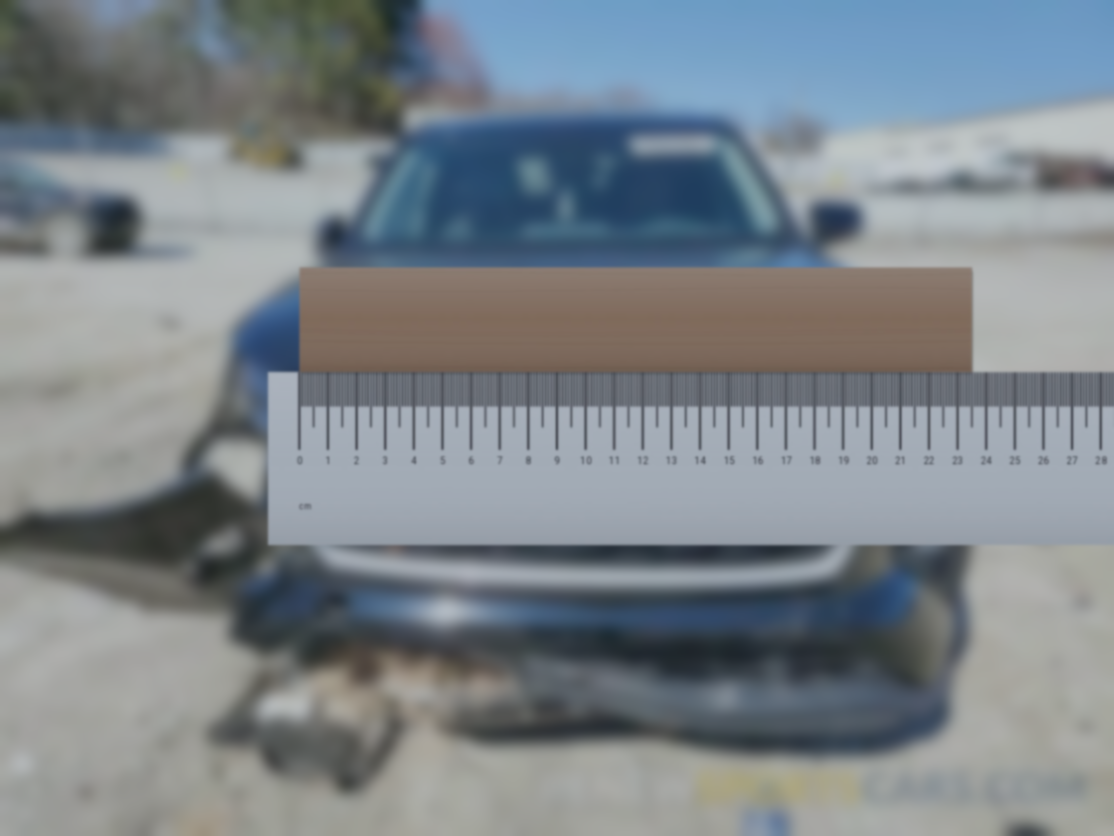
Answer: 23.5 cm
